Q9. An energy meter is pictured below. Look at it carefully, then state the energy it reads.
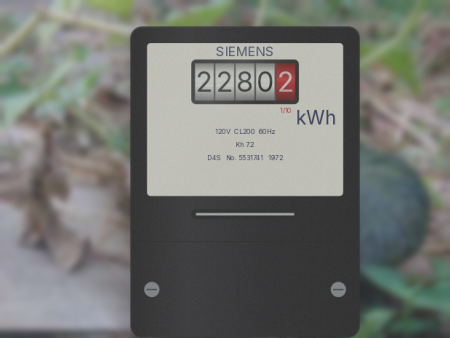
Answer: 2280.2 kWh
